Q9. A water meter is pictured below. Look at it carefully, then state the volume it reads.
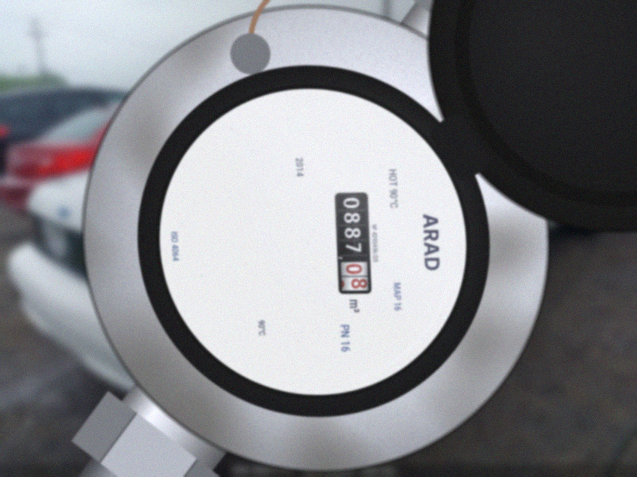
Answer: 887.08 m³
